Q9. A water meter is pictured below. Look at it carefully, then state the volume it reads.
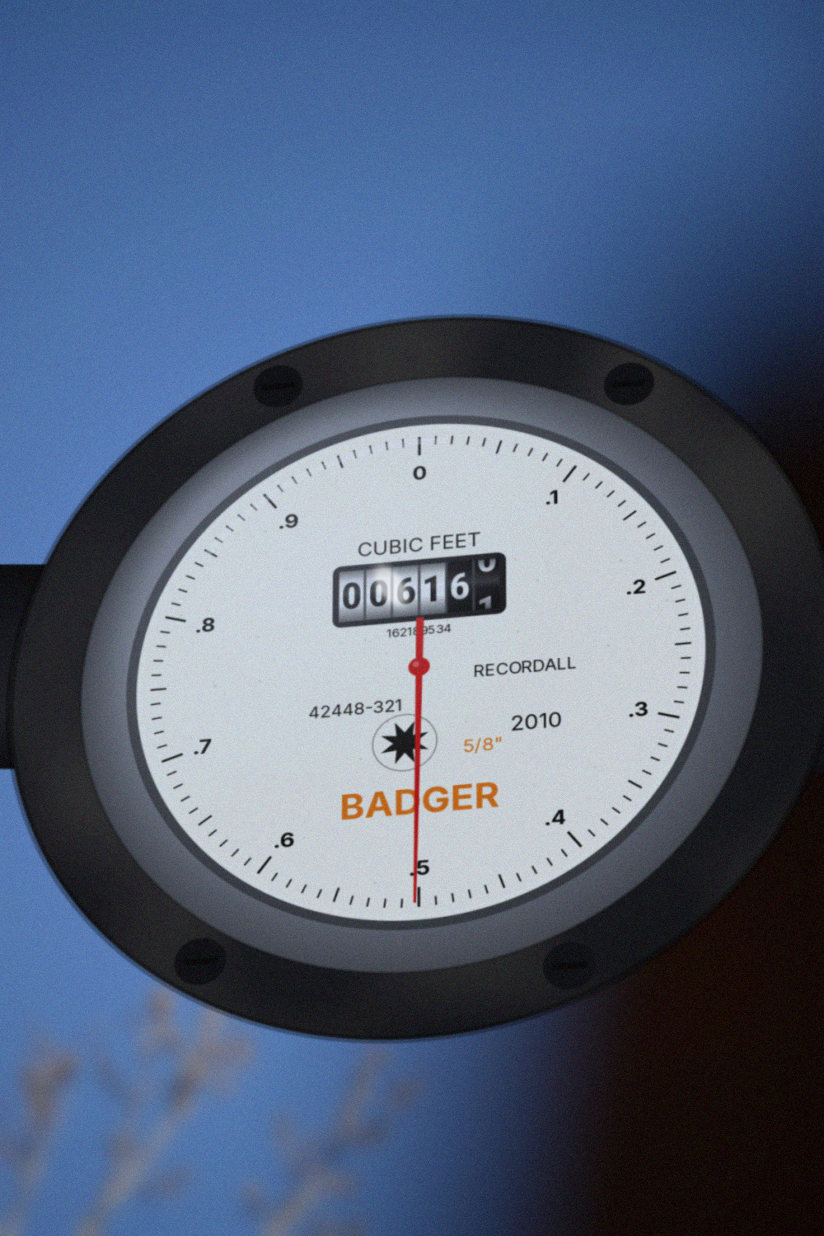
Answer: 6160.50 ft³
